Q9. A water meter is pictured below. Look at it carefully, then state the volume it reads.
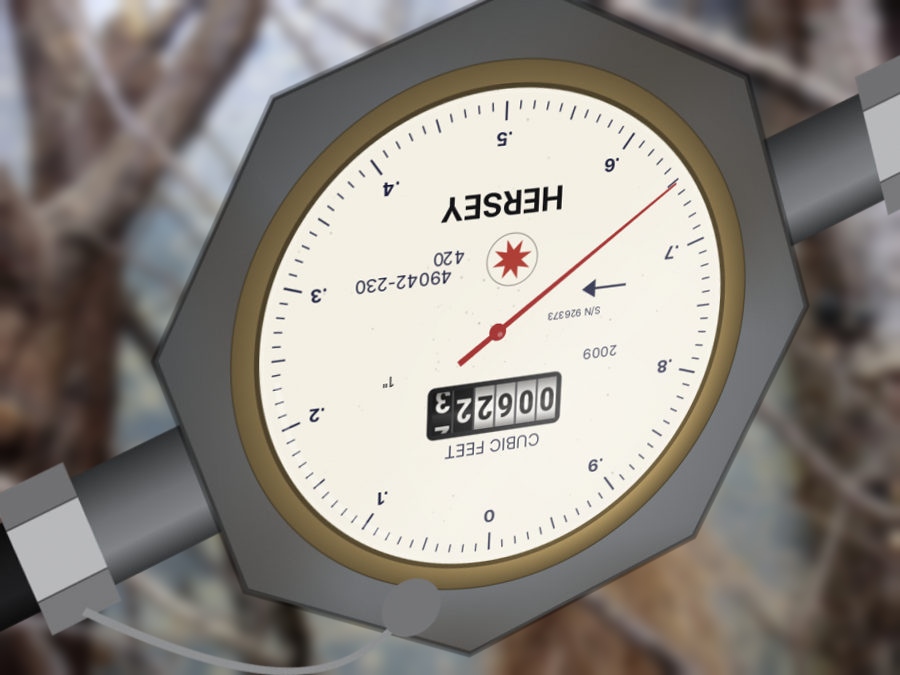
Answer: 6222.65 ft³
